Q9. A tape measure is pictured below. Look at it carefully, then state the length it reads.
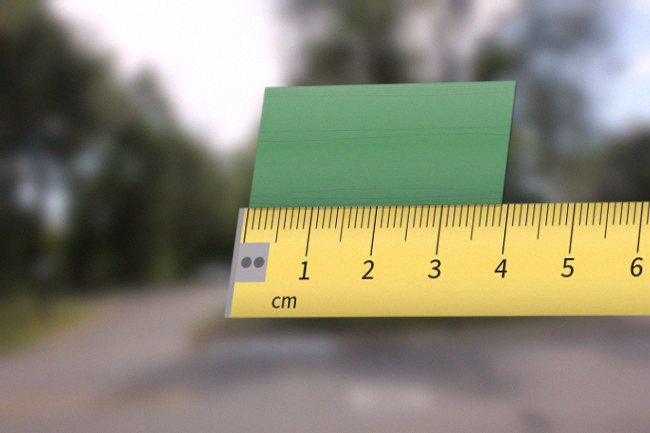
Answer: 3.9 cm
